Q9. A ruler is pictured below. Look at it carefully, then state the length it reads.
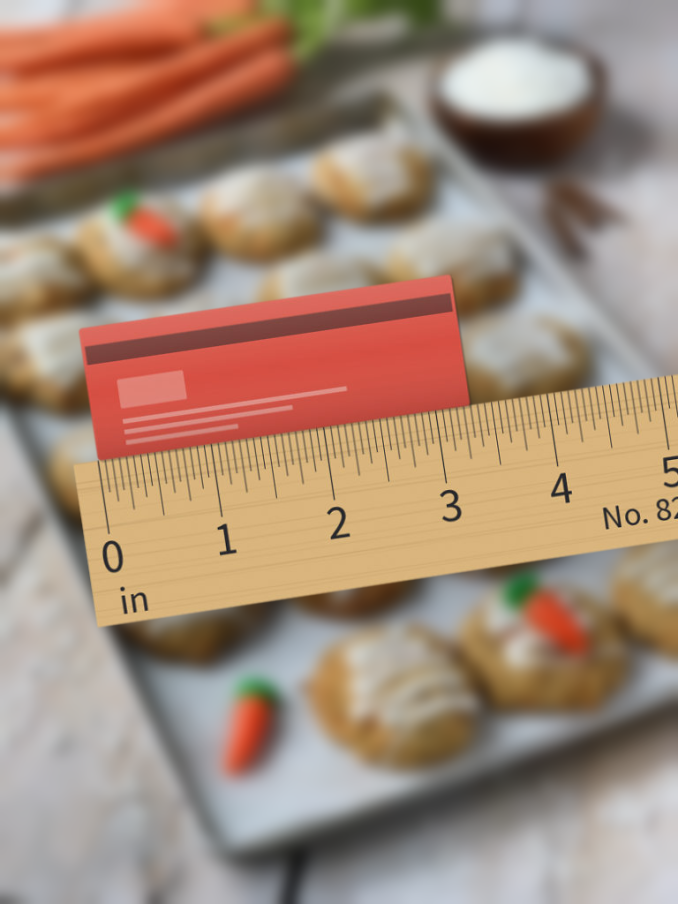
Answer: 3.3125 in
